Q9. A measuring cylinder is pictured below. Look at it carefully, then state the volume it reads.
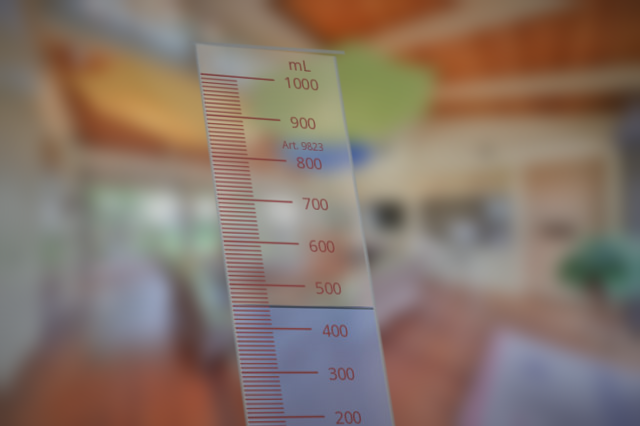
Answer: 450 mL
